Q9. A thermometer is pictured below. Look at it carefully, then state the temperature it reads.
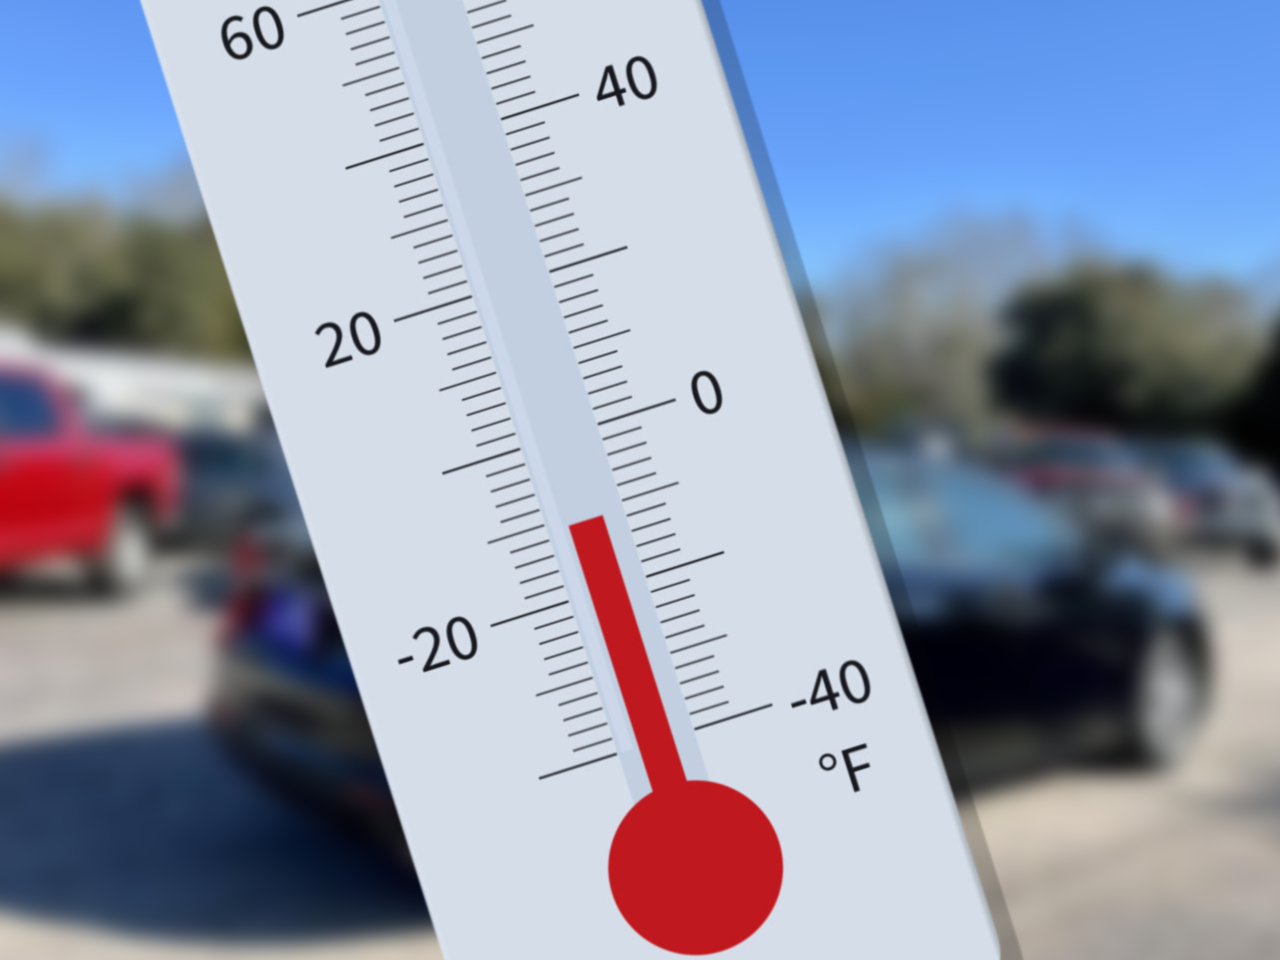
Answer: -11 °F
